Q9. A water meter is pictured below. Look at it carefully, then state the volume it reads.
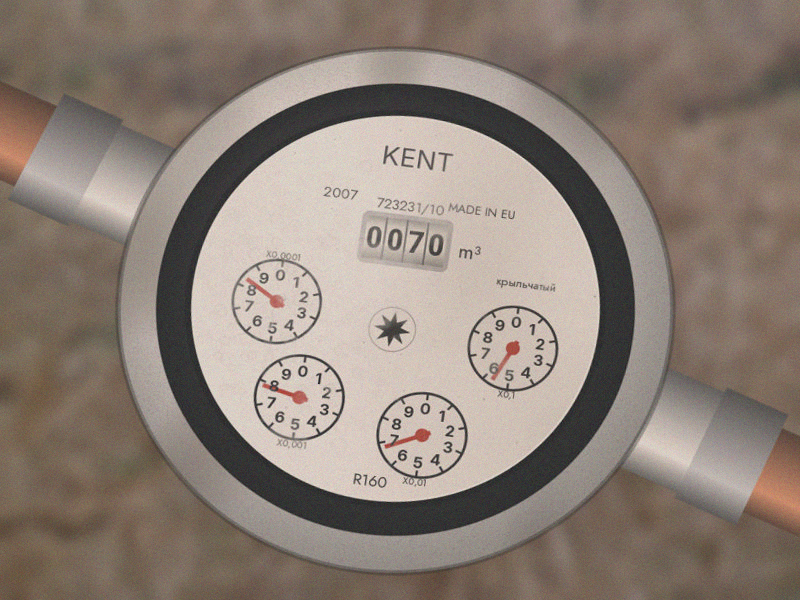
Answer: 70.5678 m³
